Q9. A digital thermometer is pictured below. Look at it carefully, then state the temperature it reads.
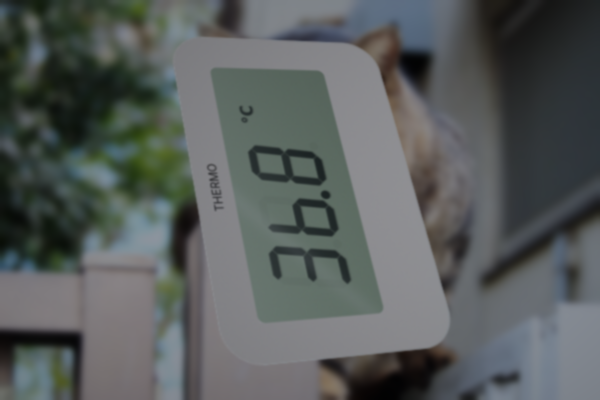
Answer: 36.8 °C
